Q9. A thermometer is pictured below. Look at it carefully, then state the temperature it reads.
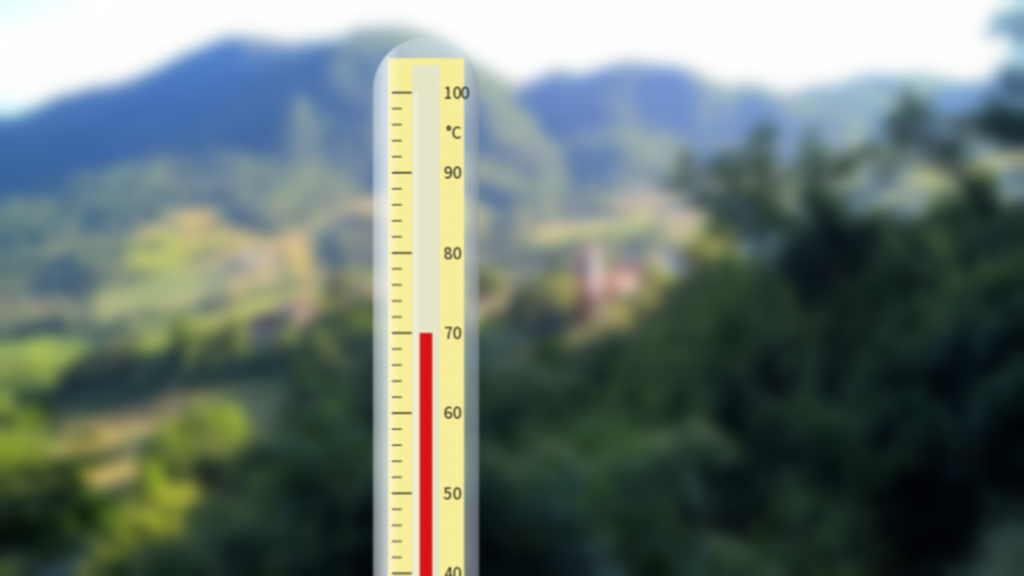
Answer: 70 °C
